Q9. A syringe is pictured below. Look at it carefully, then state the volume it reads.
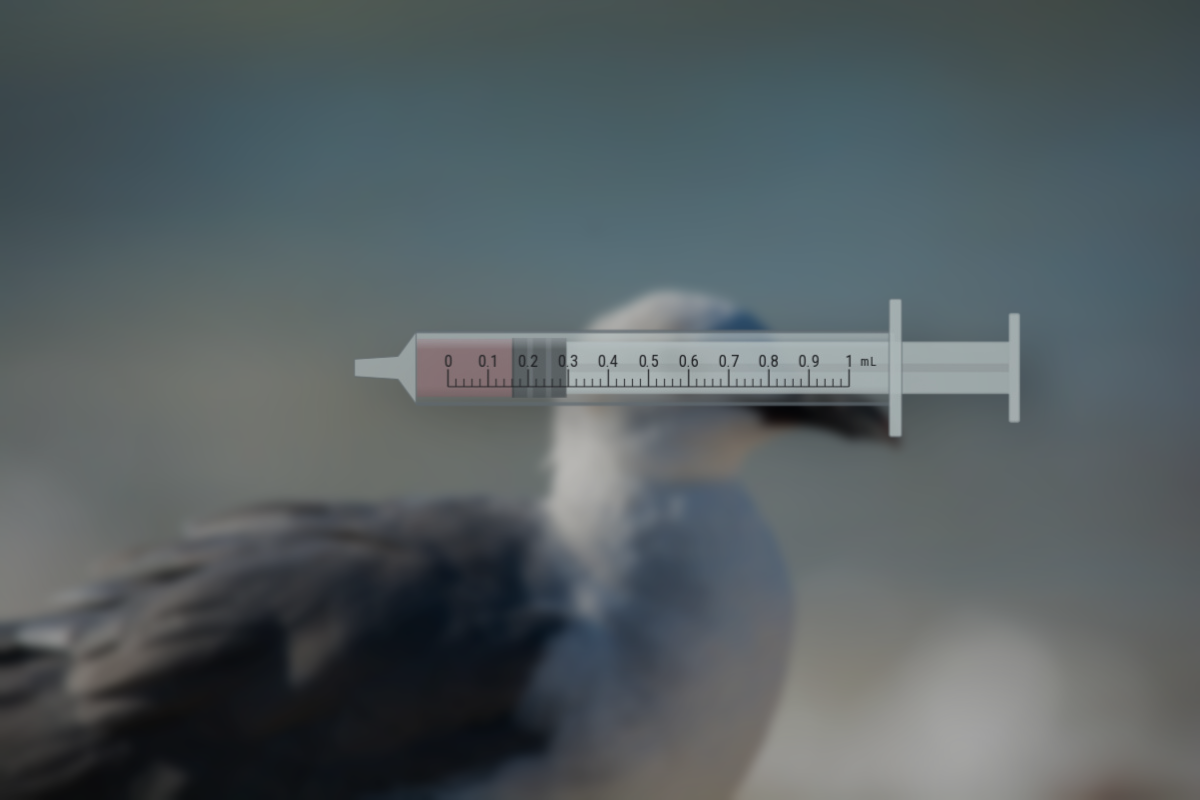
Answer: 0.16 mL
